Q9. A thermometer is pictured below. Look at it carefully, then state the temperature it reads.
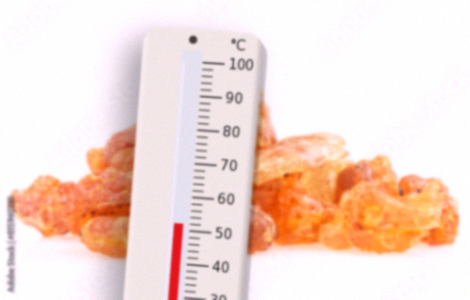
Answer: 52 °C
